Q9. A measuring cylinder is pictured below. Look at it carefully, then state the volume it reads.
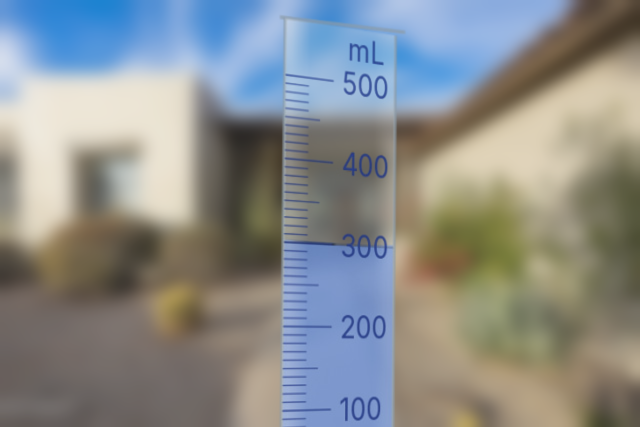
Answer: 300 mL
